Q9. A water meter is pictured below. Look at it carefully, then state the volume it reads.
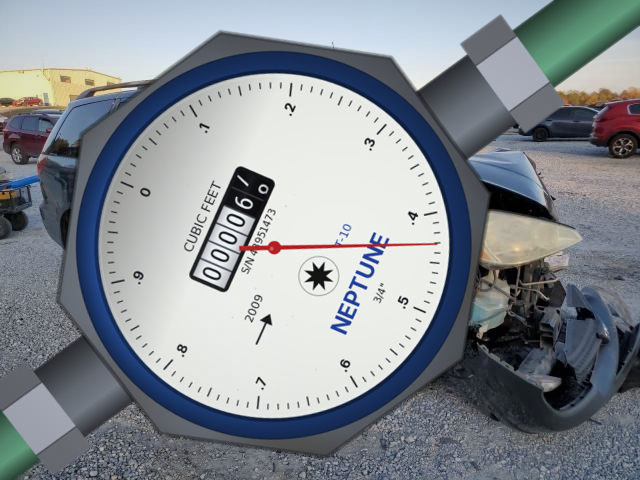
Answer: 67.43 ft³
